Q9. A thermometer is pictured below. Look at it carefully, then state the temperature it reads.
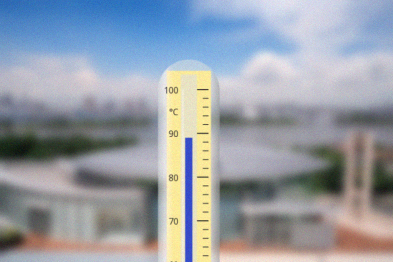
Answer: 89 °C
